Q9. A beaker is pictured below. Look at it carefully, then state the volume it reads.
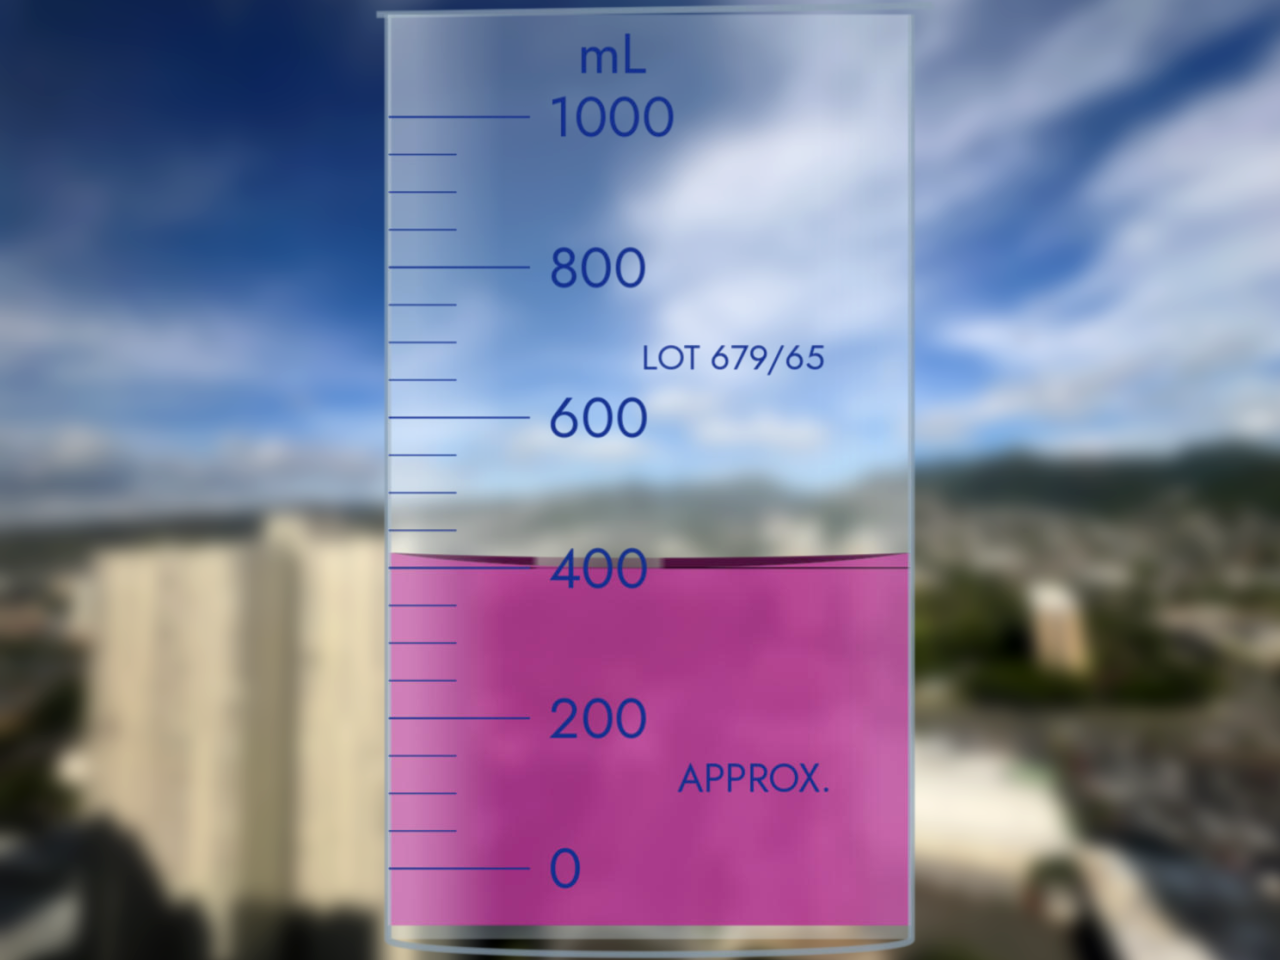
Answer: 400 mL
